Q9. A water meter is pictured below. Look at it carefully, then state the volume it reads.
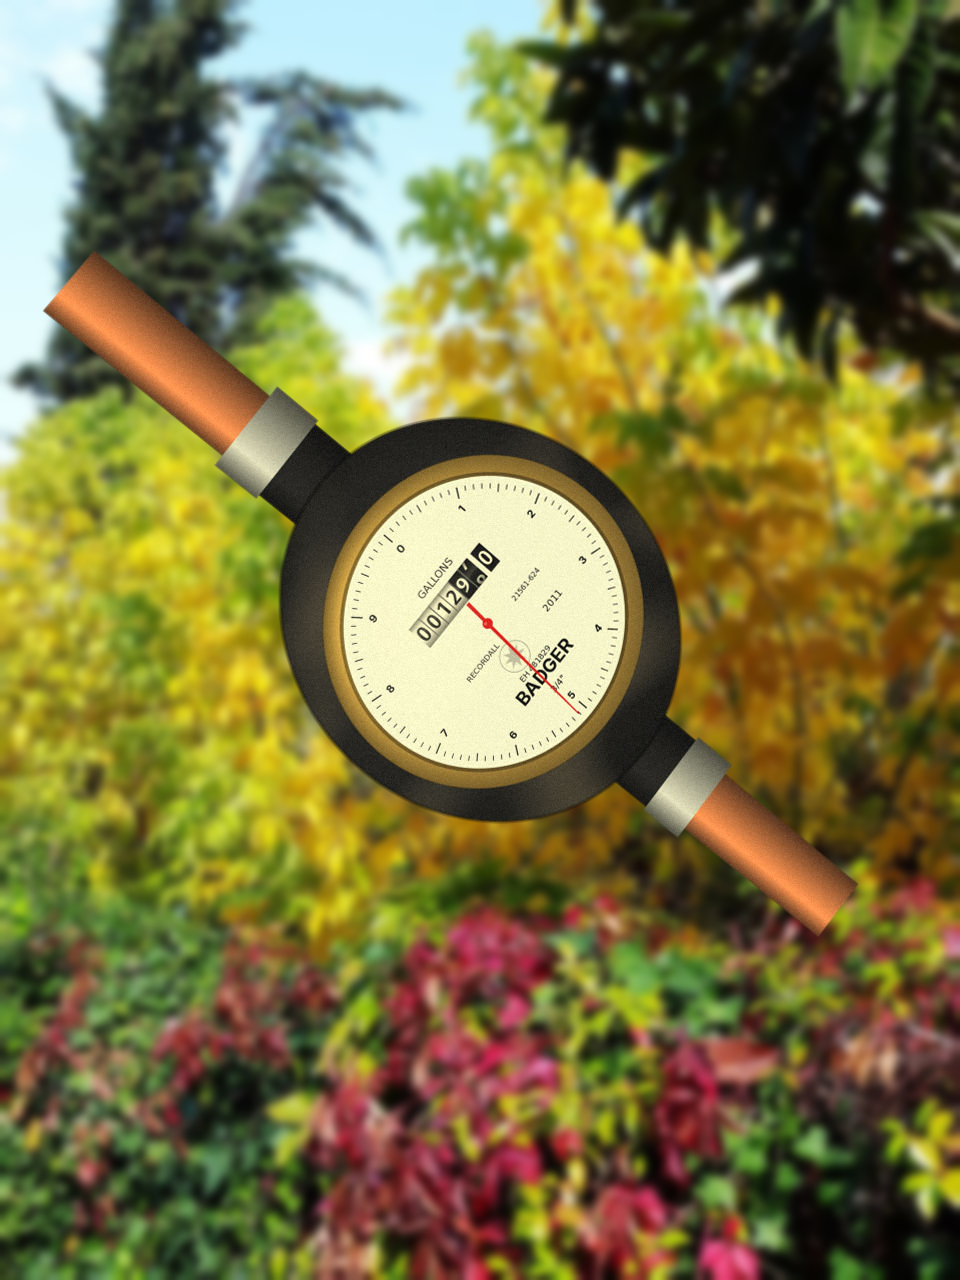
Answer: 12975.1 gal
